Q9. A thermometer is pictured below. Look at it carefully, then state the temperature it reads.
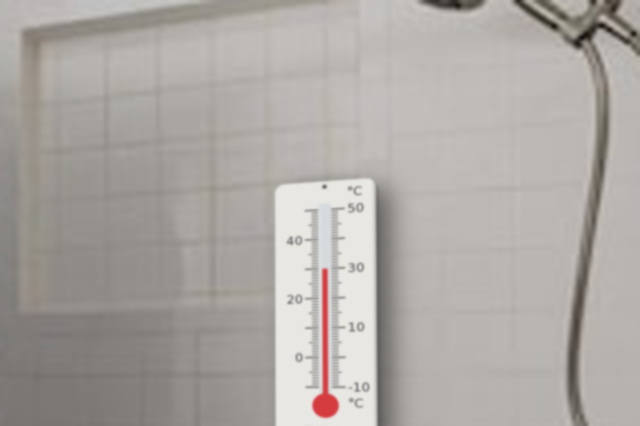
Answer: 30 °C
